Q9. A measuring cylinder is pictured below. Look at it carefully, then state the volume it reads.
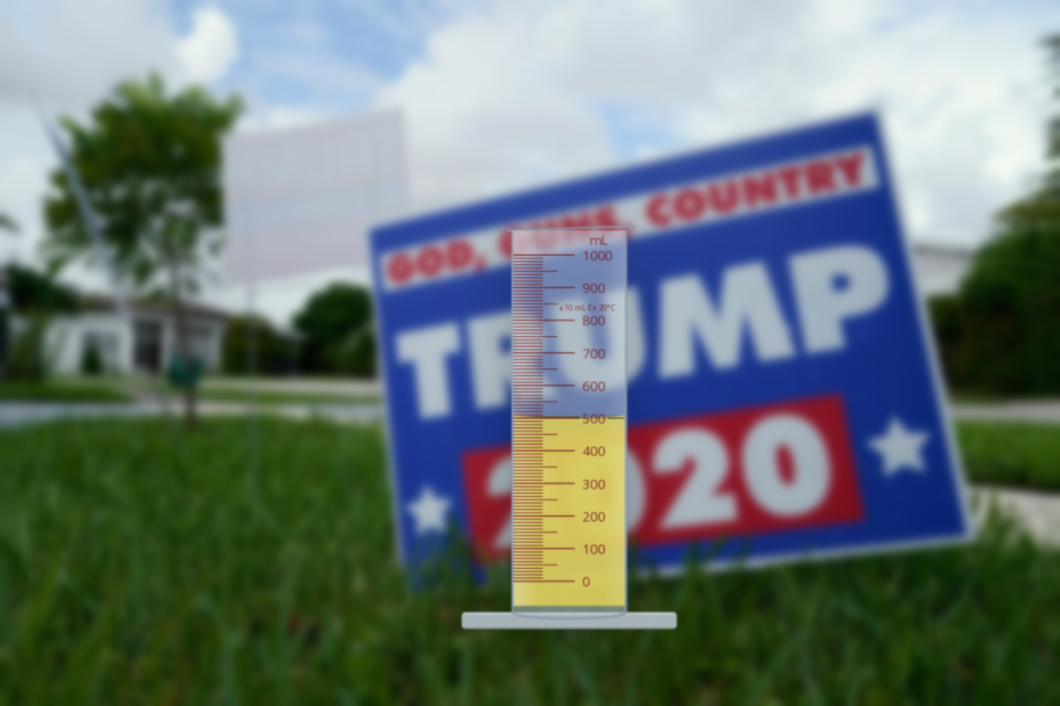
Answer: 500 mL
